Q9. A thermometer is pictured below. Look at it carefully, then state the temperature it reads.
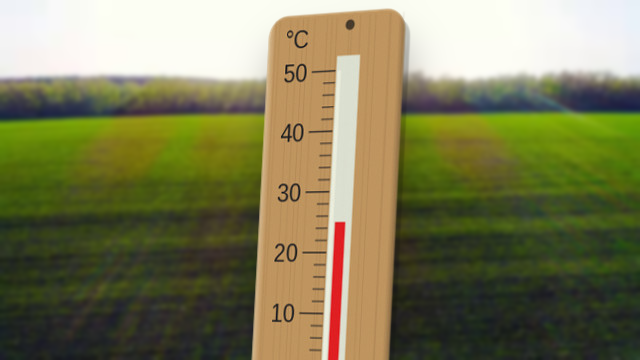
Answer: 25 °C
